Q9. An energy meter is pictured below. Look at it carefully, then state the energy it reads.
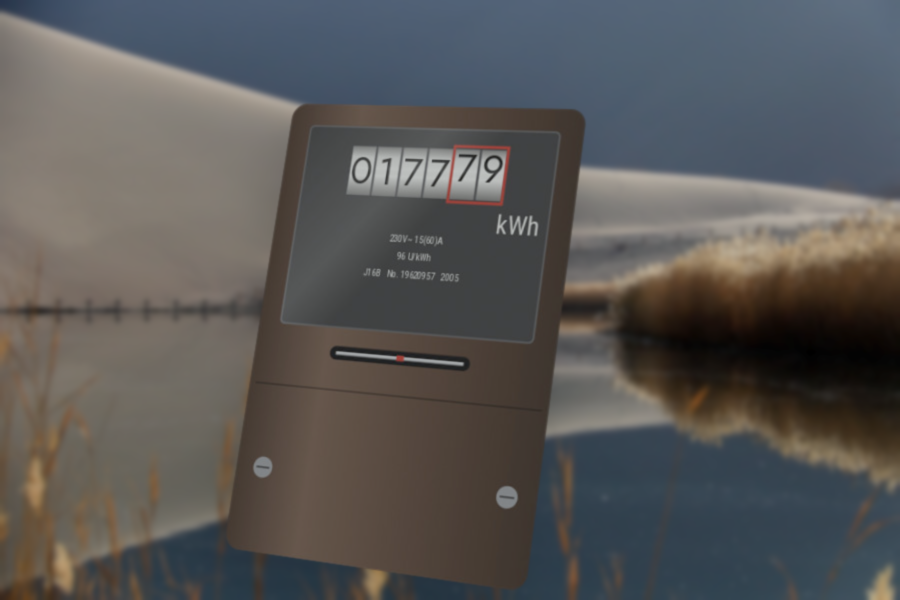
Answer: 177.79 kWh
